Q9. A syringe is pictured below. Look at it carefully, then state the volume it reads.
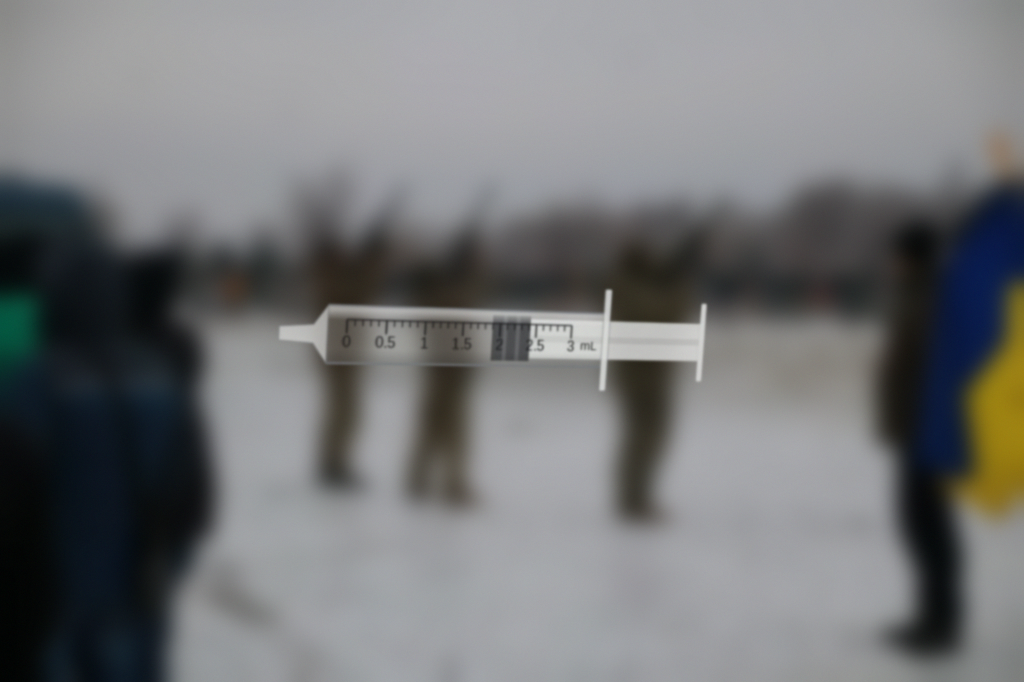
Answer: 1.9 mL
